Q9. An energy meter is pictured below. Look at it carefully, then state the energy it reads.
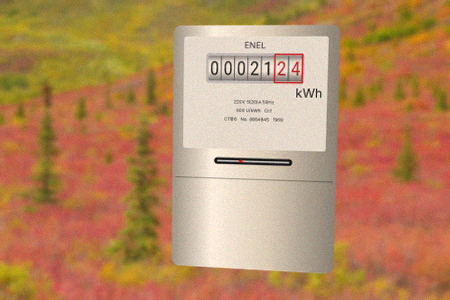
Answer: 21.24 kWh
